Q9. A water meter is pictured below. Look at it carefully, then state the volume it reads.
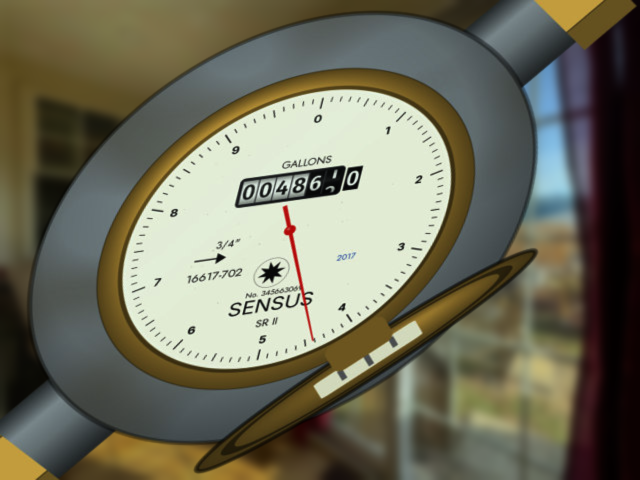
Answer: 48614.4 gal
